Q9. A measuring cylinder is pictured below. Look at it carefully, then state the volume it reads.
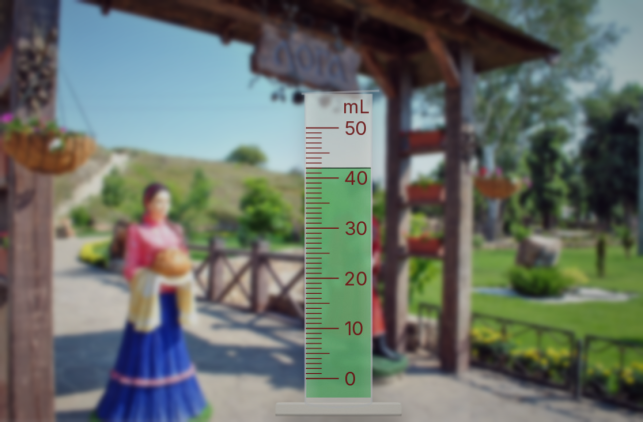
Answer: 42 mL
